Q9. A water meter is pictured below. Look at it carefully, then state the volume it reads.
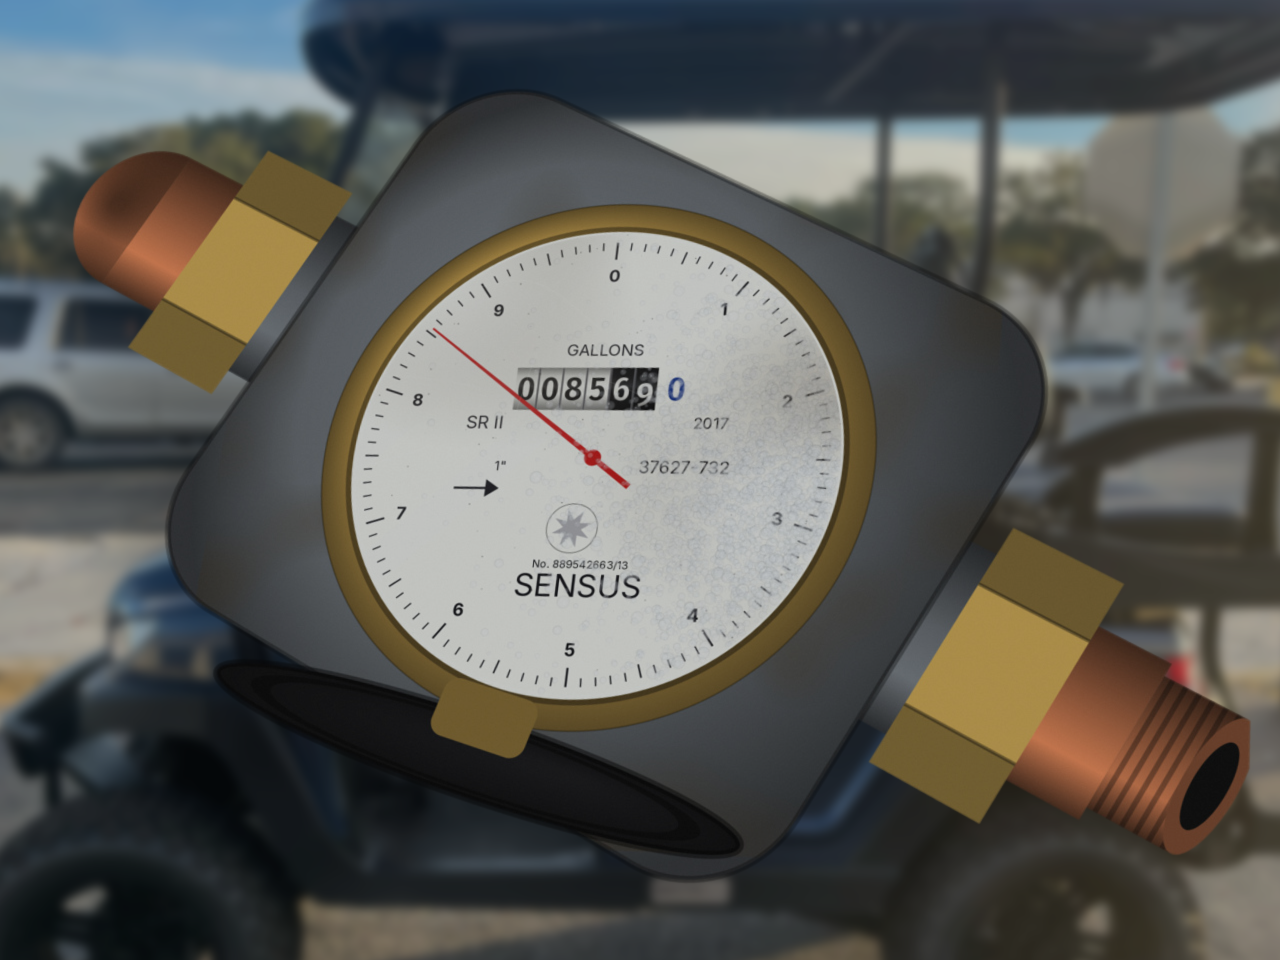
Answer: 85688.5 gal
